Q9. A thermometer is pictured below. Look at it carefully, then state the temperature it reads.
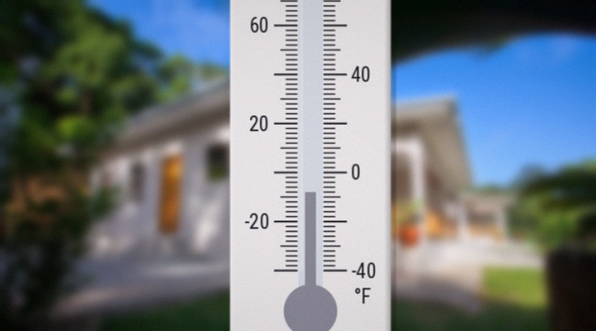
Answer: -8 °F
